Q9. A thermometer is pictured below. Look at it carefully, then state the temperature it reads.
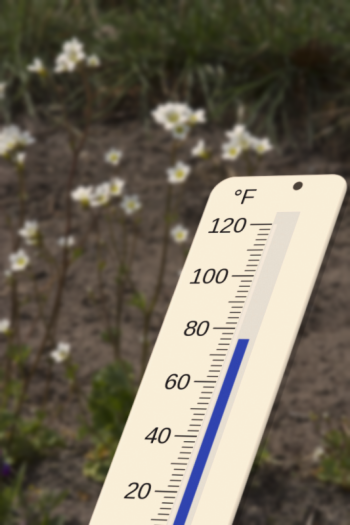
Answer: 76 °F
